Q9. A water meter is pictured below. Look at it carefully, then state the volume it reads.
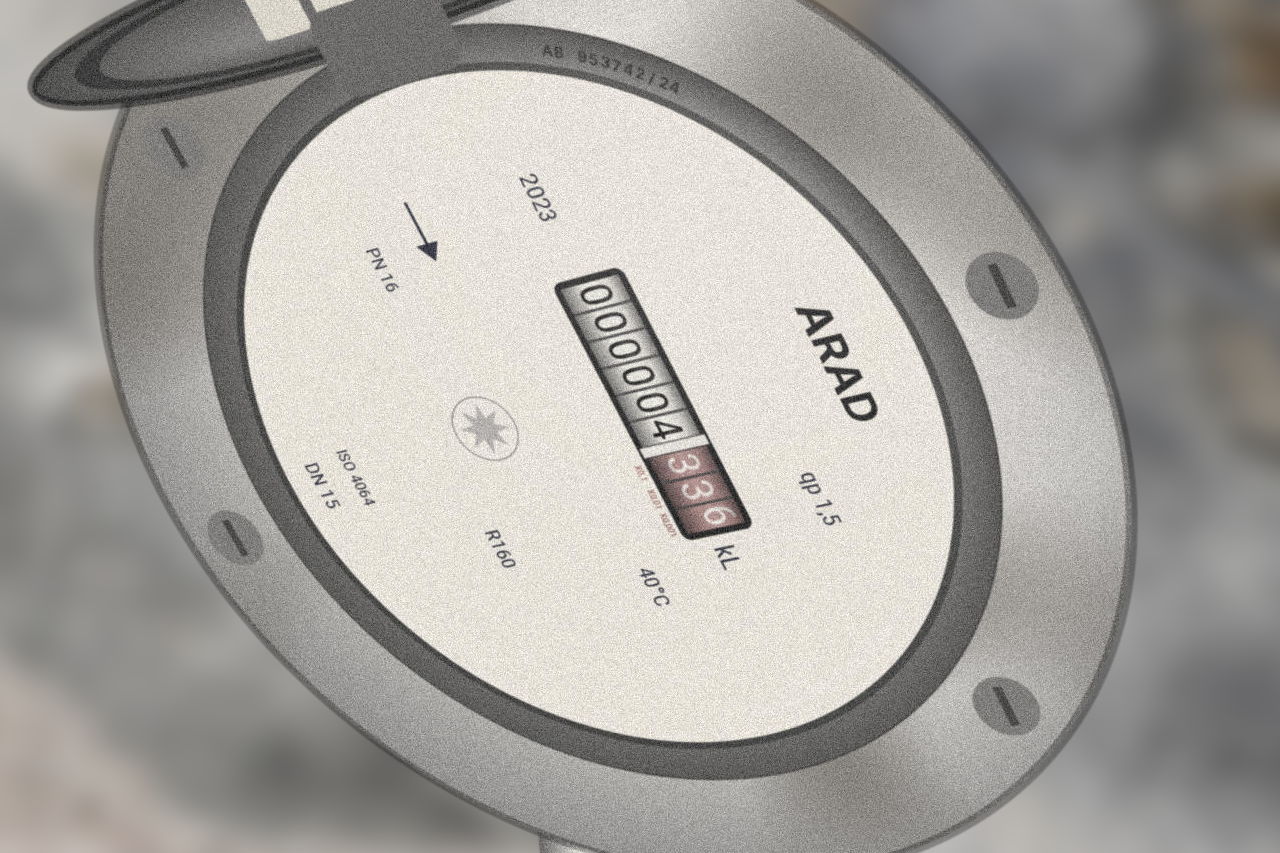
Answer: 4.336 kL
